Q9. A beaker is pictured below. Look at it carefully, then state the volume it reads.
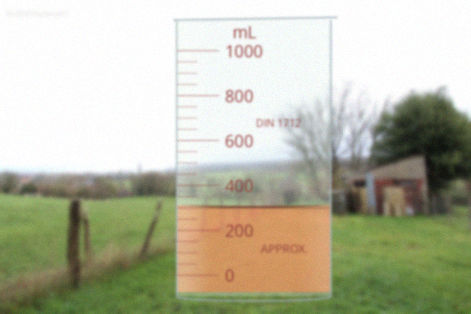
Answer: 300 mL
